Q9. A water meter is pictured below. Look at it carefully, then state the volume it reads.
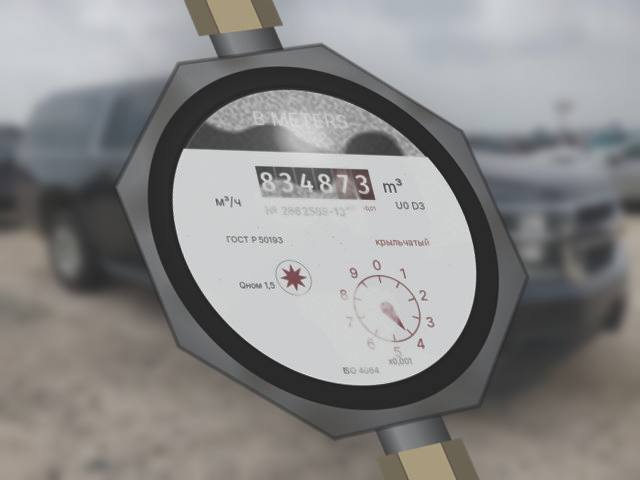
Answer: 8348.734 m³
